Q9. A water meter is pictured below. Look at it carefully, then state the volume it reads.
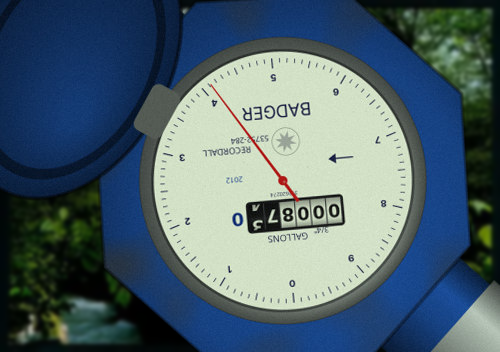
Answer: 8734.1 gal
